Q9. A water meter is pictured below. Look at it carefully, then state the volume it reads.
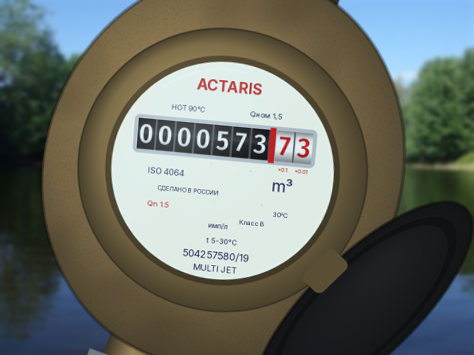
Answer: 573.73 m³
